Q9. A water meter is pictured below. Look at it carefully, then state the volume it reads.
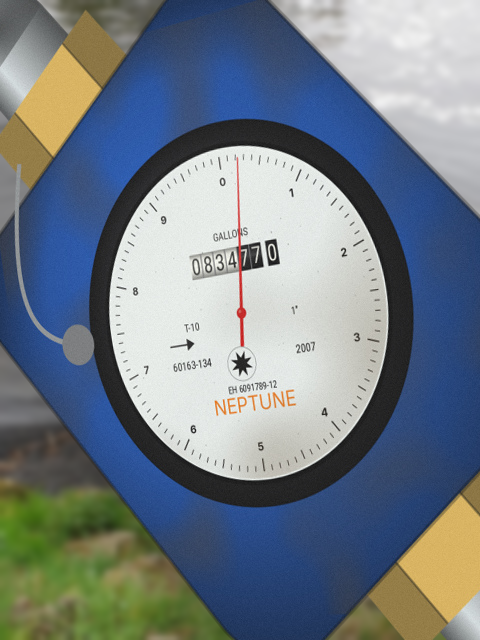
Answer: 834770.2 gal
